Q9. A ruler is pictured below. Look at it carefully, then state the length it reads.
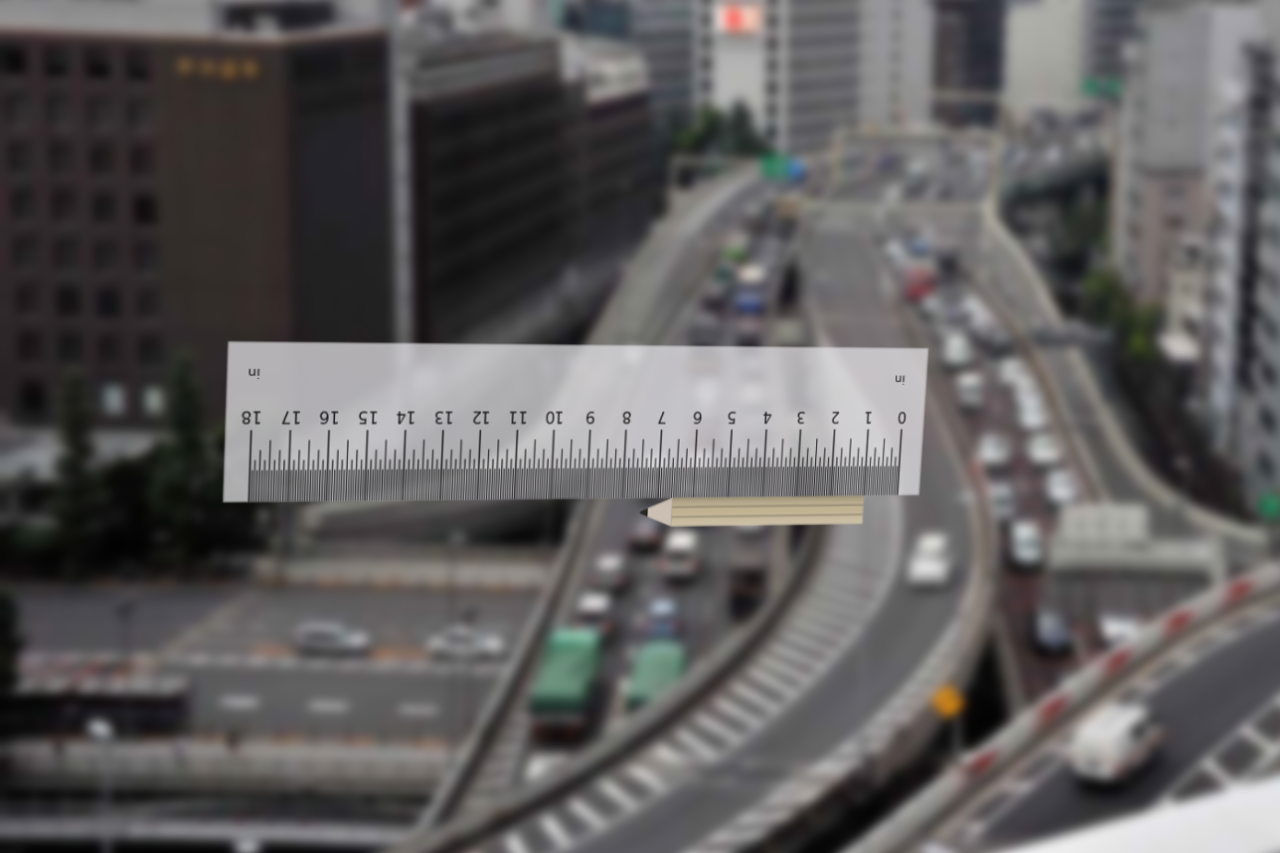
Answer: 6.5 in
